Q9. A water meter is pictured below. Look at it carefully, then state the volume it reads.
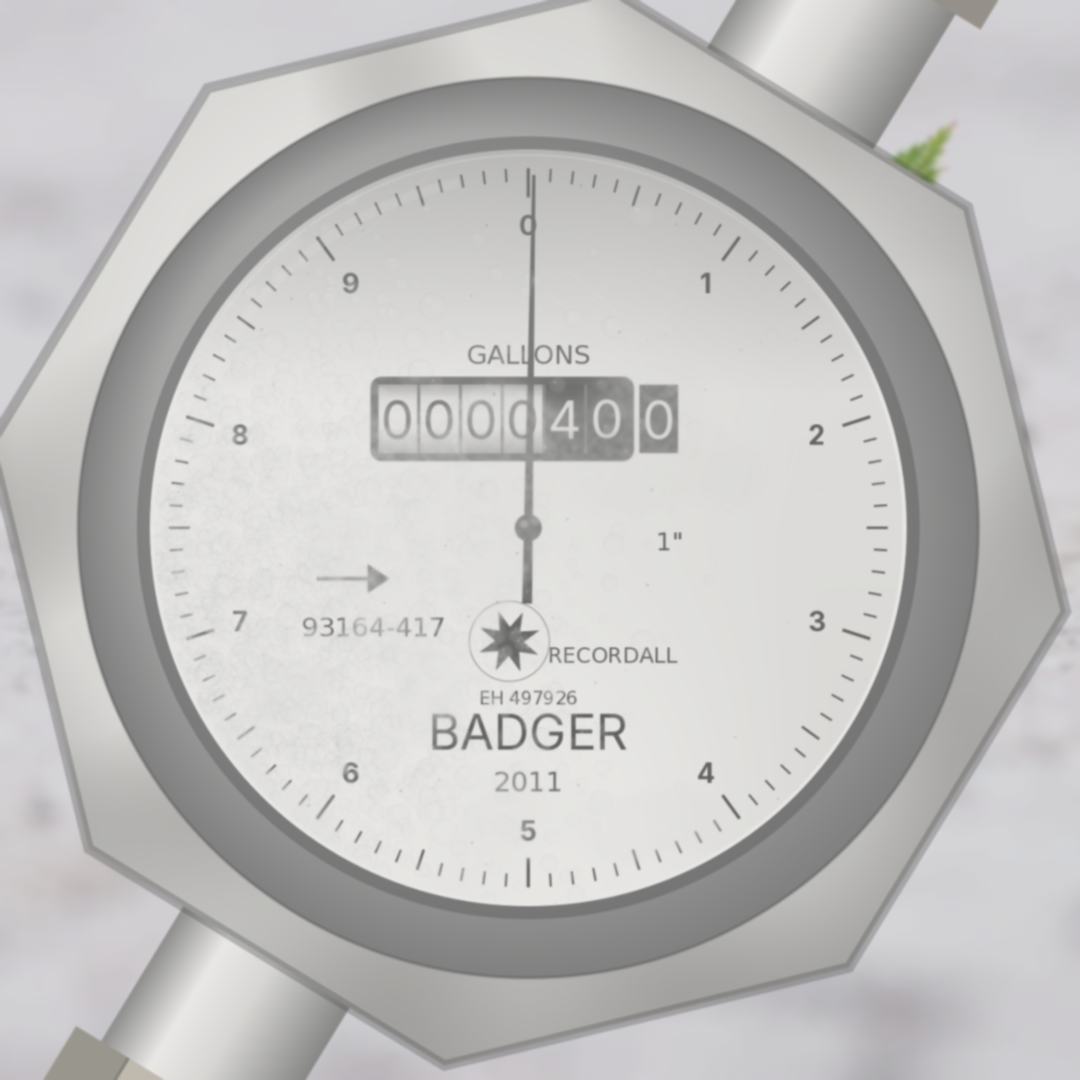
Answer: 400.0 gal
